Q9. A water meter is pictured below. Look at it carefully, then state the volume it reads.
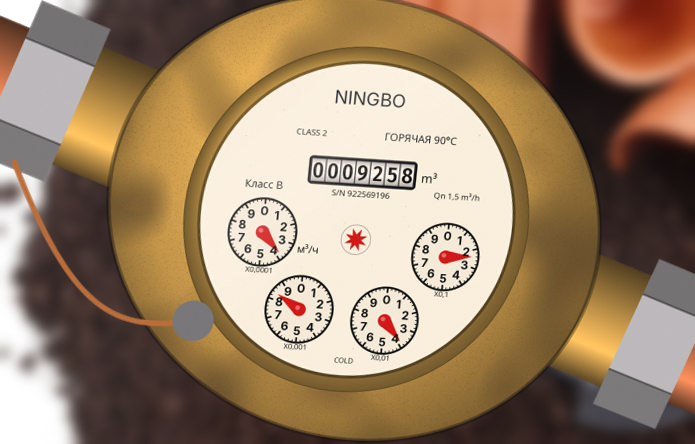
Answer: 9258.2383 m³
